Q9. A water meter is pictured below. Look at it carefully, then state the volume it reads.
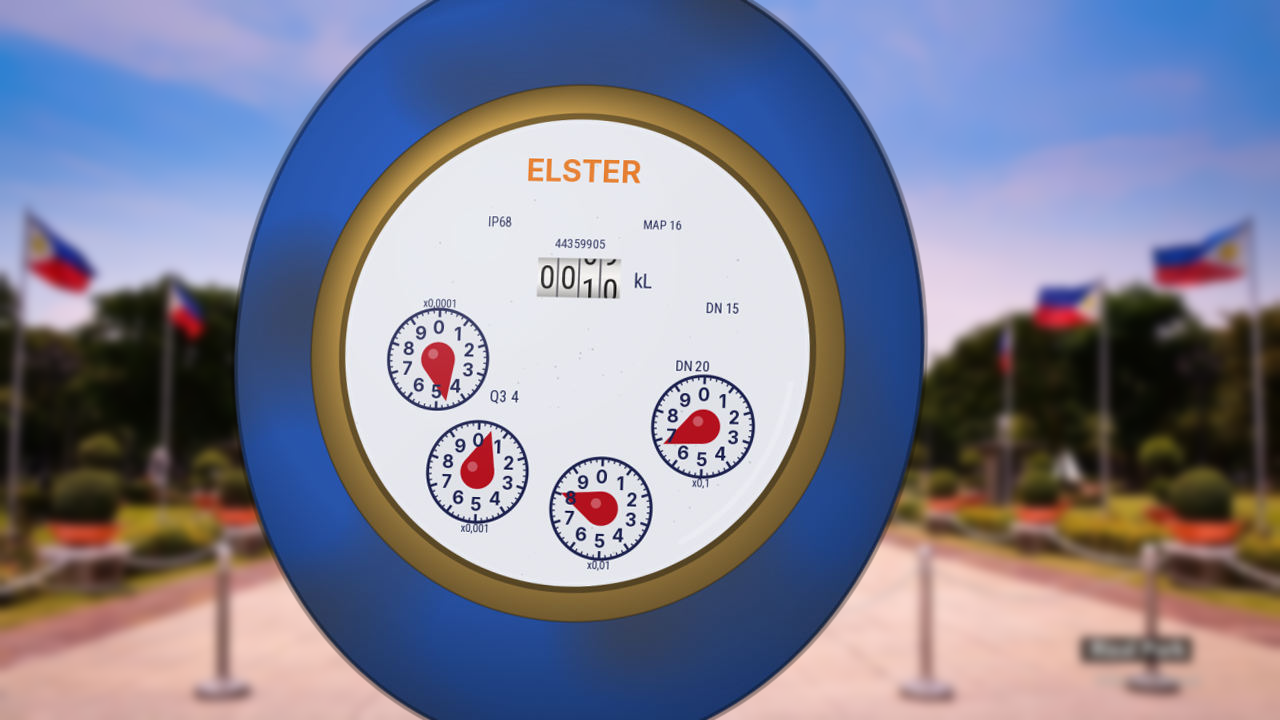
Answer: 9.6804 kL
